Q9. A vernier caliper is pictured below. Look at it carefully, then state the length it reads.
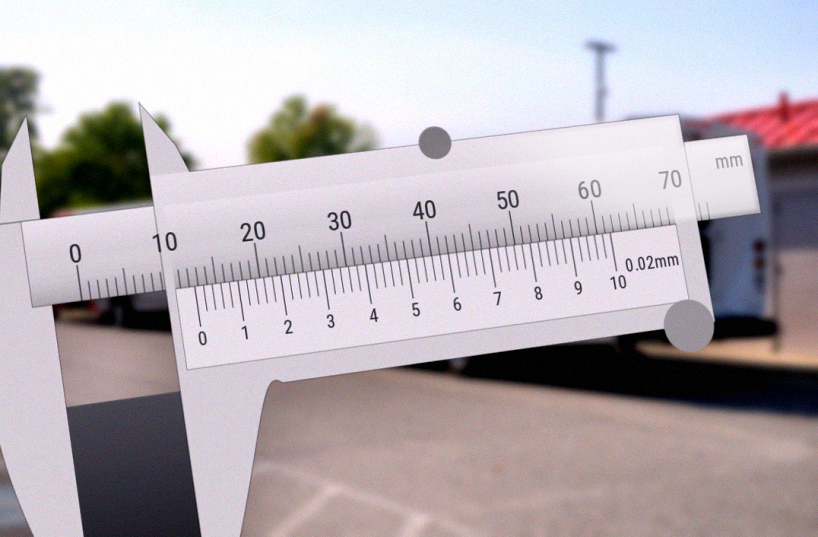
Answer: 12.6 mm
